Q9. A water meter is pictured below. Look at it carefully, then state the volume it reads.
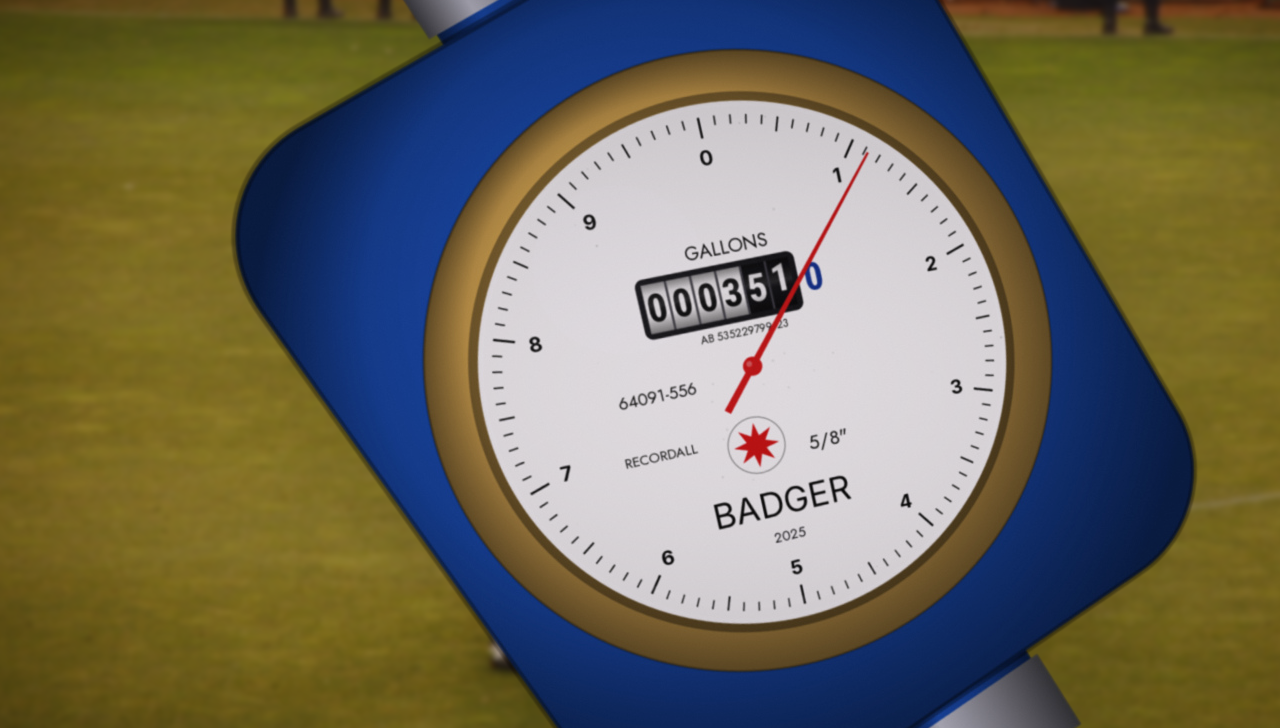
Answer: 3511.1 gal
